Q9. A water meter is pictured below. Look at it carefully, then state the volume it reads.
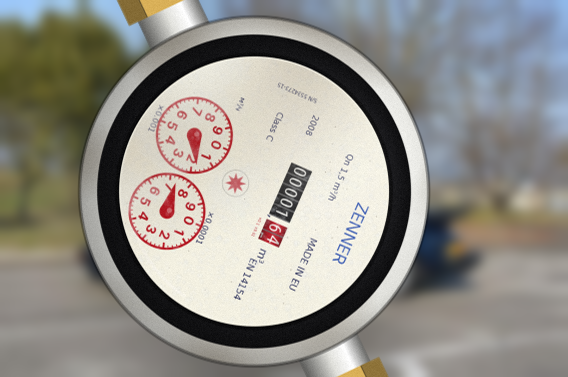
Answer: 1.6417 m³
